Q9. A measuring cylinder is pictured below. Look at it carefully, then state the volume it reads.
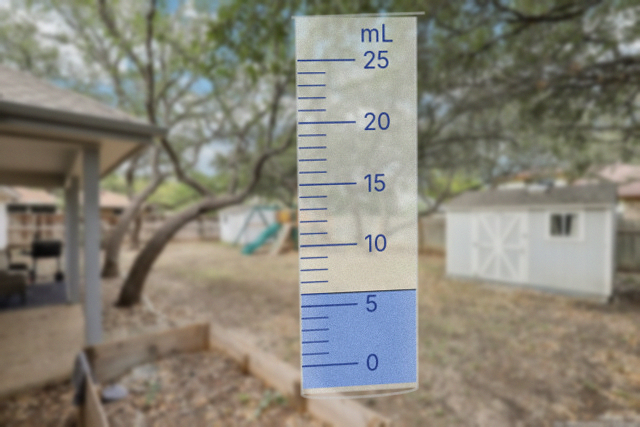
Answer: 6 mL
